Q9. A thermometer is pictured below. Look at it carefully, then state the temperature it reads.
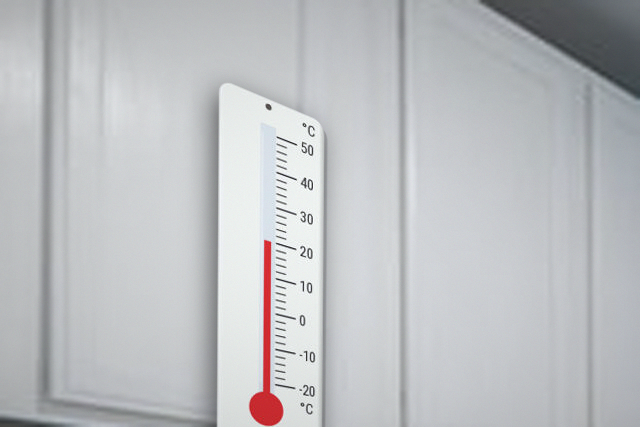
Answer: 20 °C
